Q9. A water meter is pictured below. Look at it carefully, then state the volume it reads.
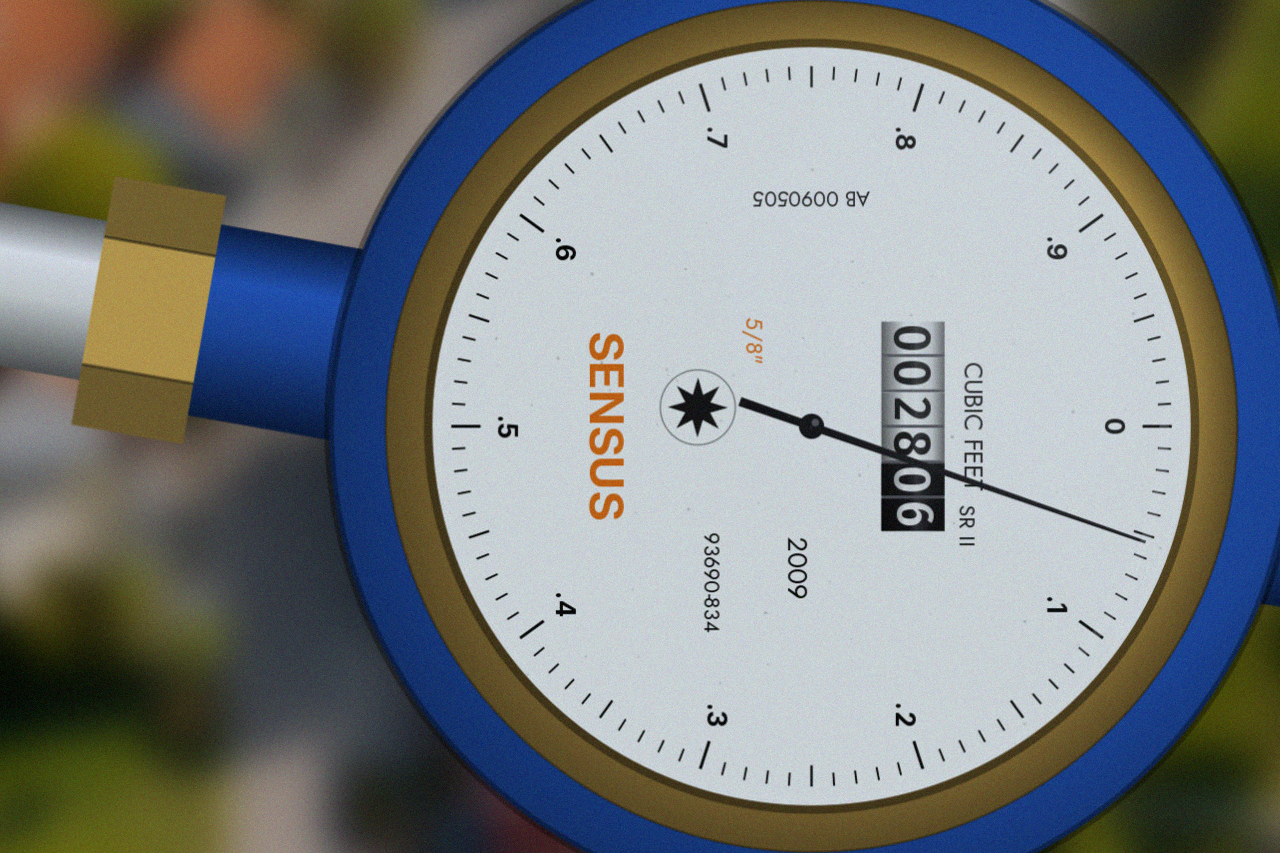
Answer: 2806.05 ft³
